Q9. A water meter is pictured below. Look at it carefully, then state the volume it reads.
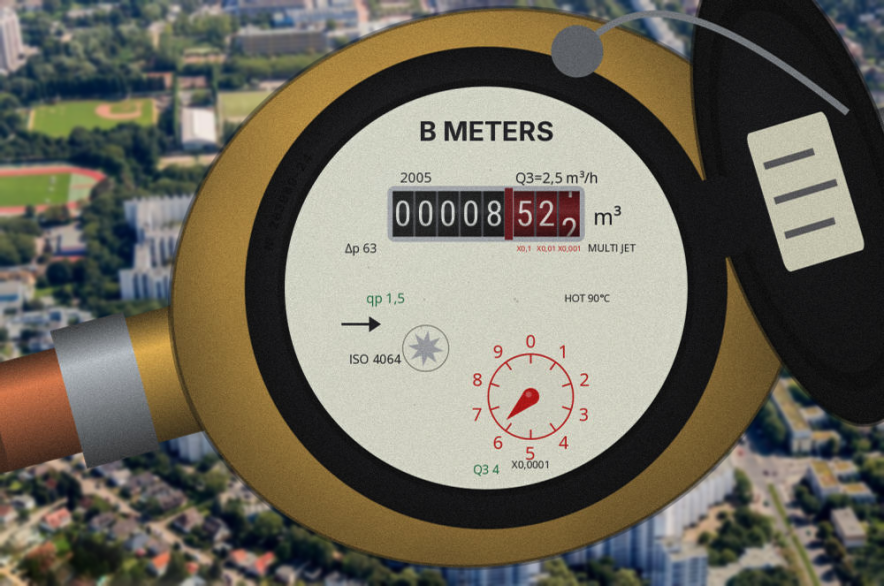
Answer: 8.5216 m³
